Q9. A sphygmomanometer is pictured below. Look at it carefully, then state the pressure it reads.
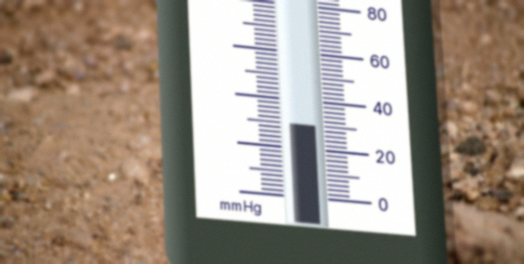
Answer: 30 mmHg
